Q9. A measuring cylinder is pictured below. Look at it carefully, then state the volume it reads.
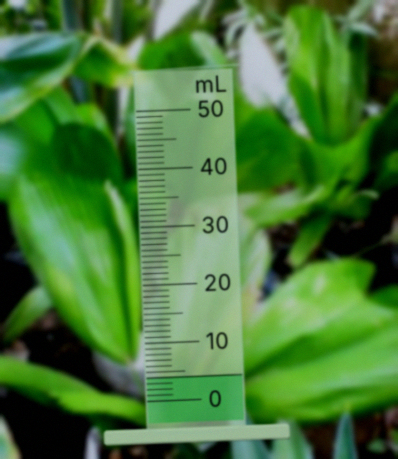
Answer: 4 mL
